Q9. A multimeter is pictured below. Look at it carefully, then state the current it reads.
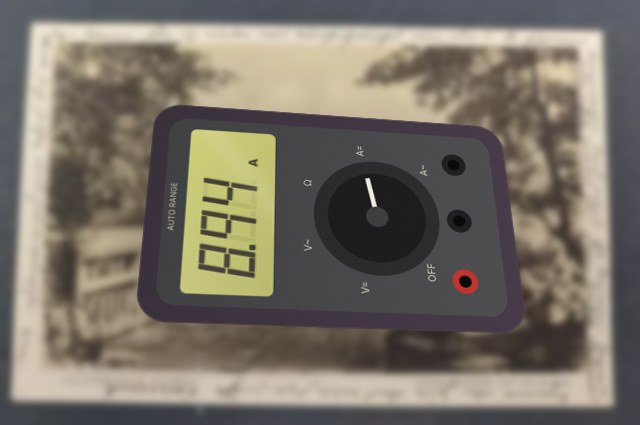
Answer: 8.94 A
